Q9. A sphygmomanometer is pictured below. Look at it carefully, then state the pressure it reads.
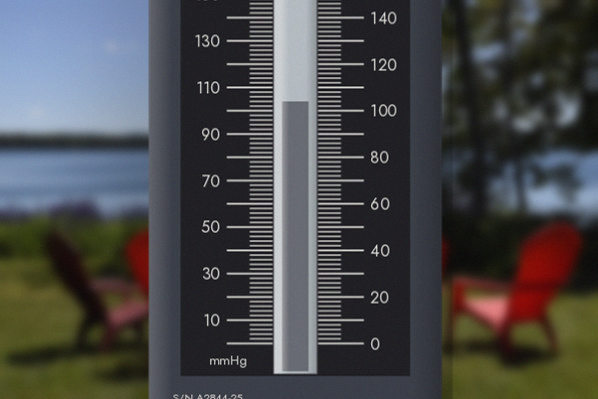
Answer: 104 mmHg
